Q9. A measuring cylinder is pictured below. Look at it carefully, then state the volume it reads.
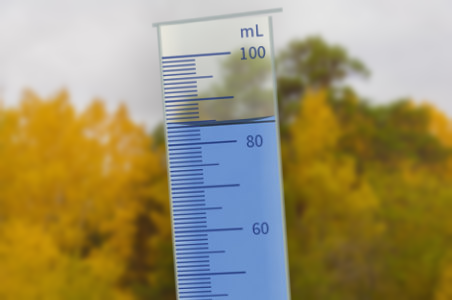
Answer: 84 mL
